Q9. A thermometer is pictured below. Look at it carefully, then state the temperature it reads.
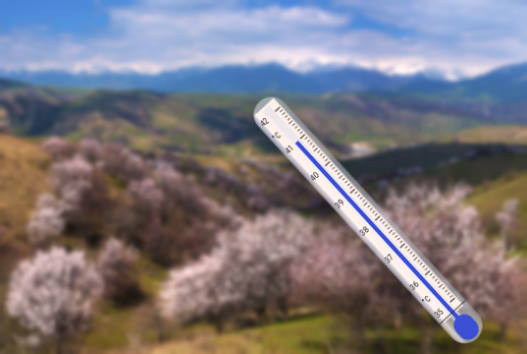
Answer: 41 °C
